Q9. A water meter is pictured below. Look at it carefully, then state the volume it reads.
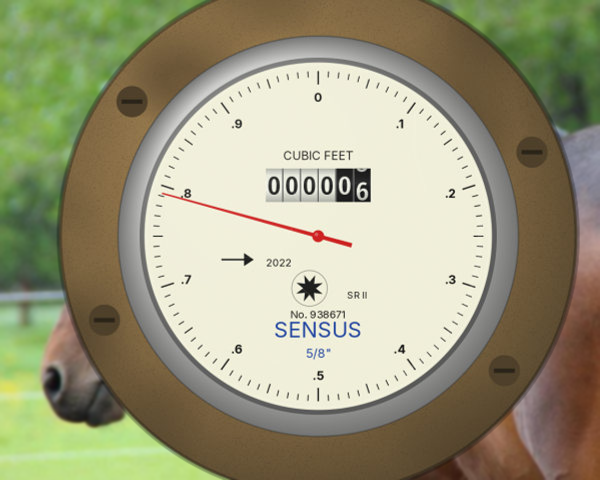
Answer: 5.79 ft³
